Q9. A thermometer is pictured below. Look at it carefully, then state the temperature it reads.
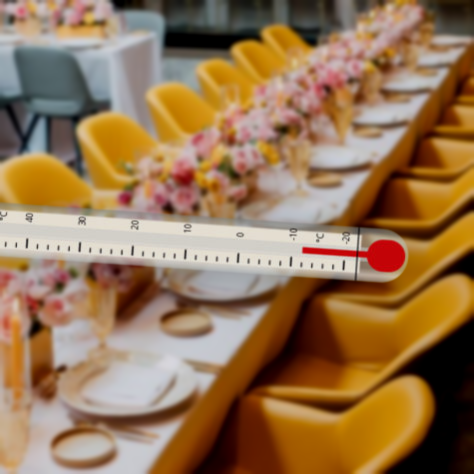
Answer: -12 °C
